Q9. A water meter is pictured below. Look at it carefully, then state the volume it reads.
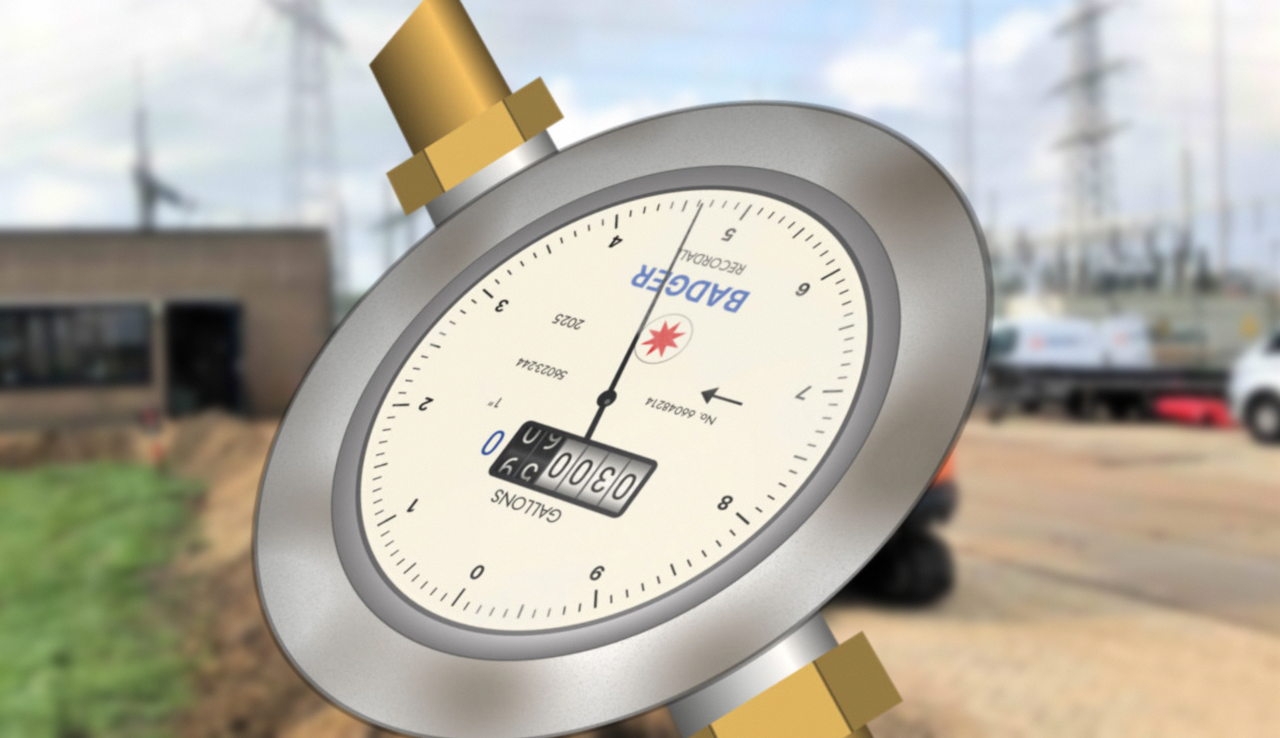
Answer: 300594.6 gal
